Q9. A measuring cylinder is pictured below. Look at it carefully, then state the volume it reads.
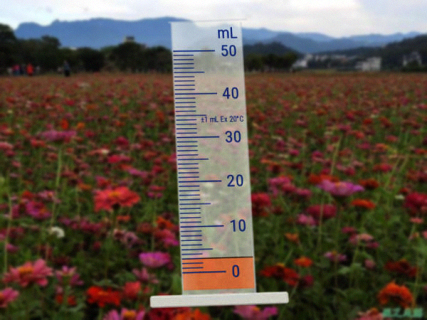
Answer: 3 mL
